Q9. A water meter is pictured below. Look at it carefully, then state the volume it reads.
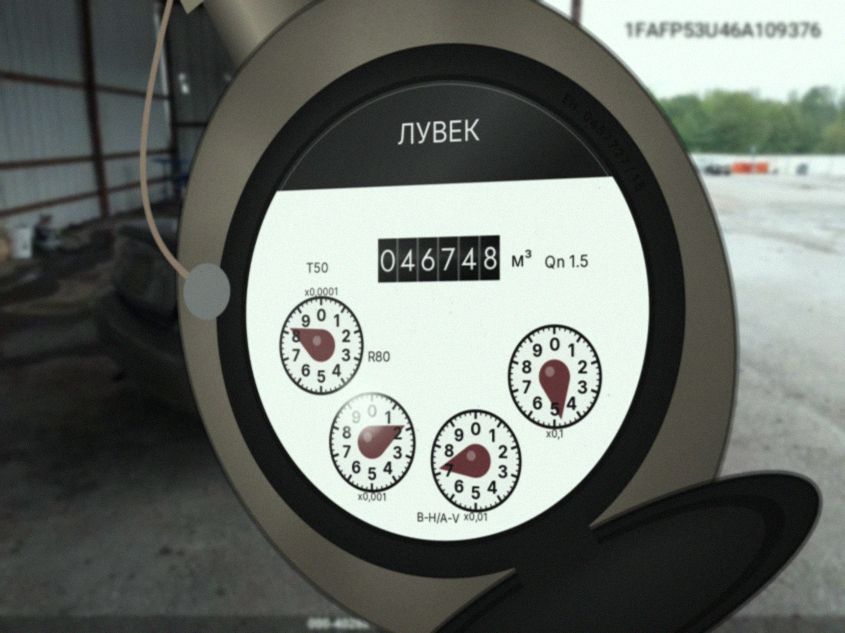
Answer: 46748.4718 m³
